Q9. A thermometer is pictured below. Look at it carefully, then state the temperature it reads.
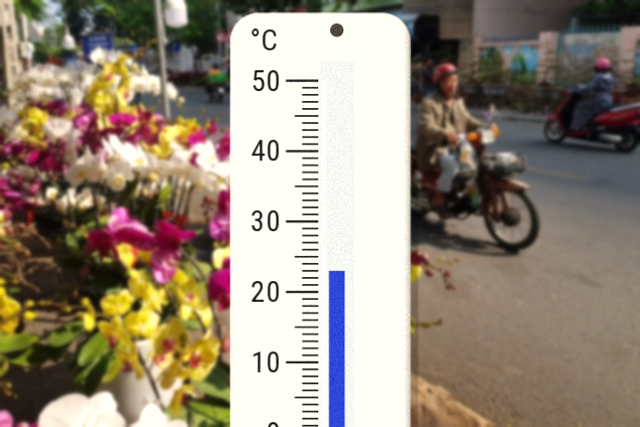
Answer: 23 °C
